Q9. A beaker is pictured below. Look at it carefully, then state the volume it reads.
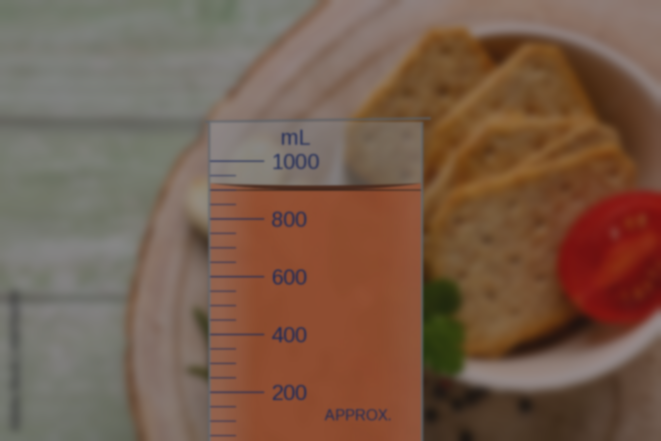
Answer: 900 mL
